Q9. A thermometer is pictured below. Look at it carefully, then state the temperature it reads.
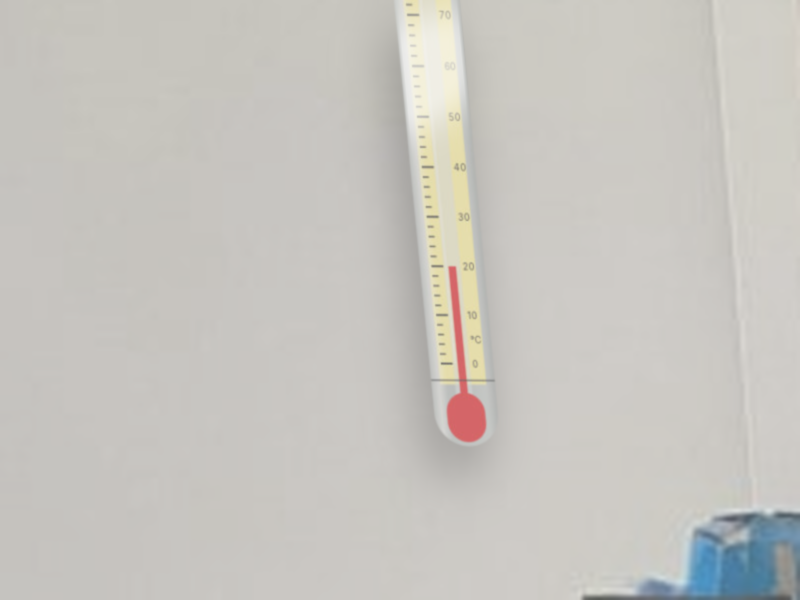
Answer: 20 °C
